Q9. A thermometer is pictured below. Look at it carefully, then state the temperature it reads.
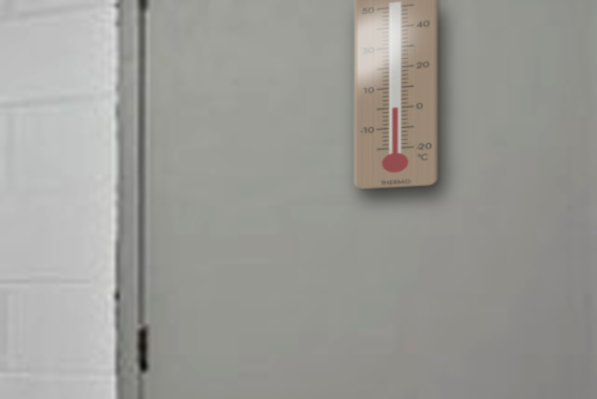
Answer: 0 °C
